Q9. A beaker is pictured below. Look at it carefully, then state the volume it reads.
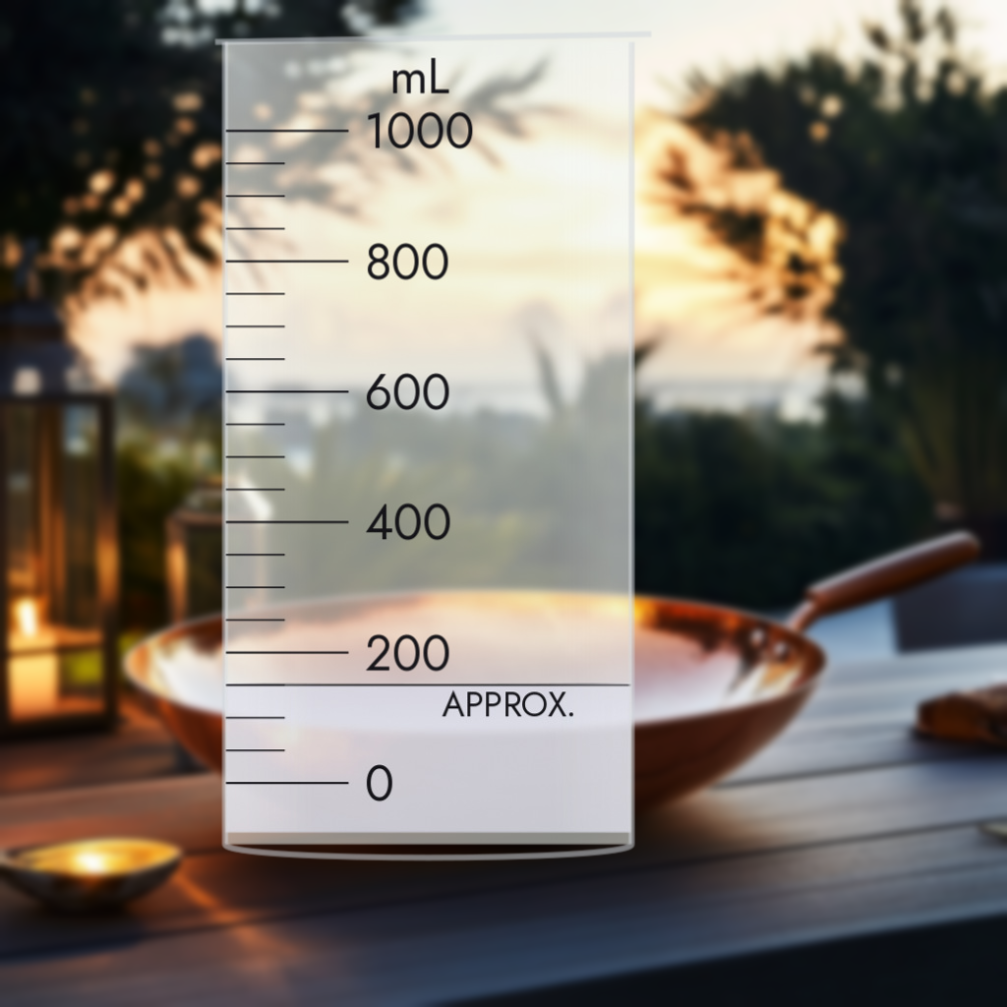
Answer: 150 mL
